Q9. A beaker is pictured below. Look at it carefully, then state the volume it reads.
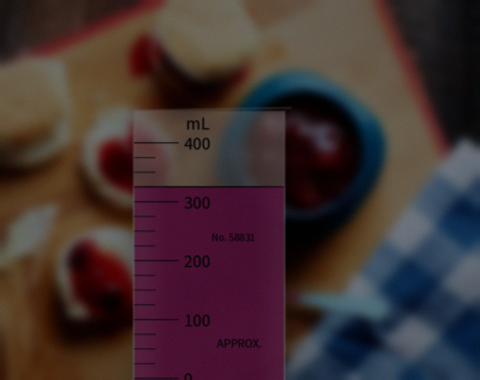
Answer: 325 mL
